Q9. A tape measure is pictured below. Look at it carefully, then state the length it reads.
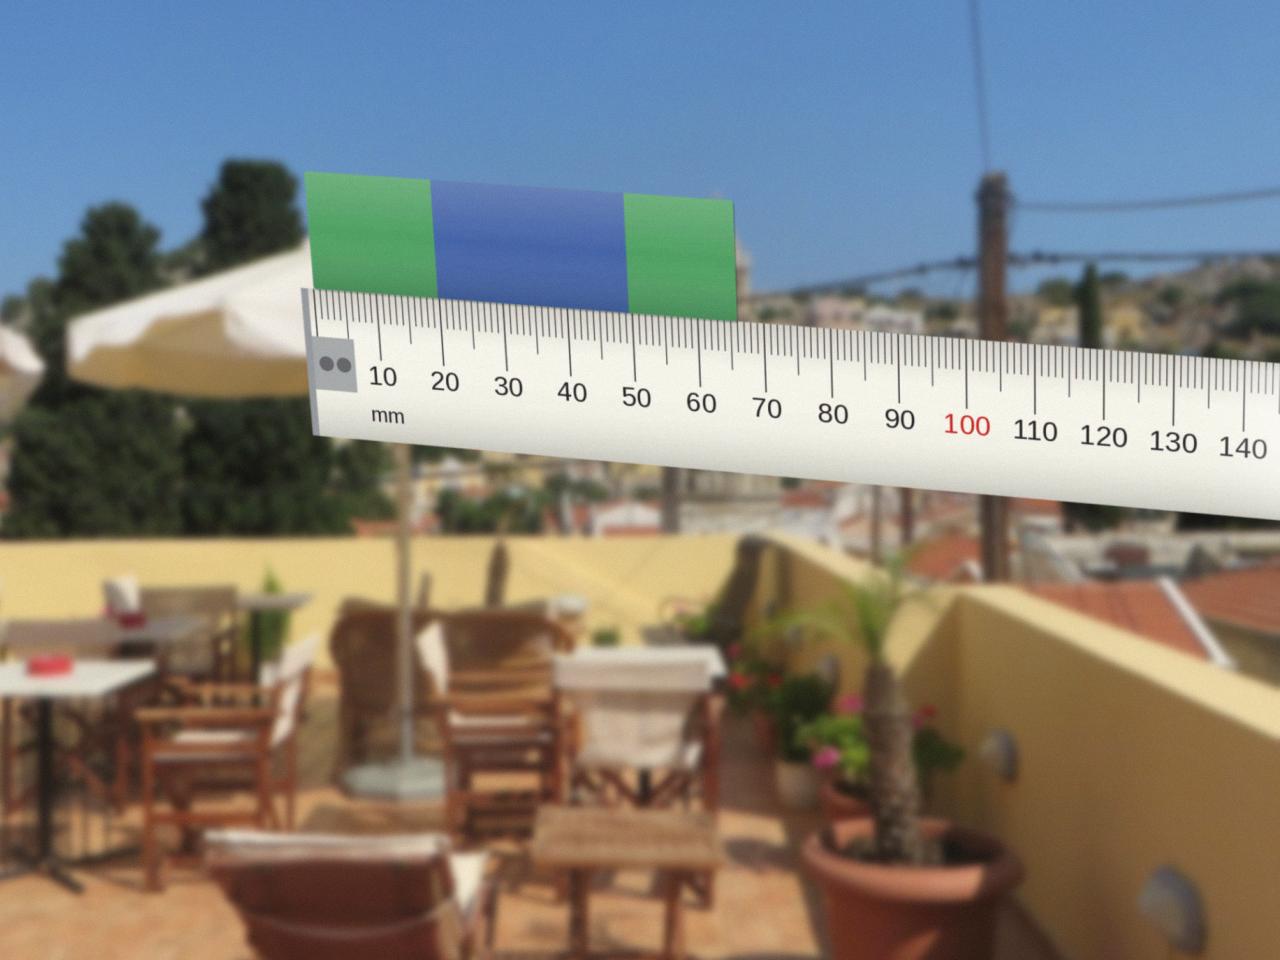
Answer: 66 mm
